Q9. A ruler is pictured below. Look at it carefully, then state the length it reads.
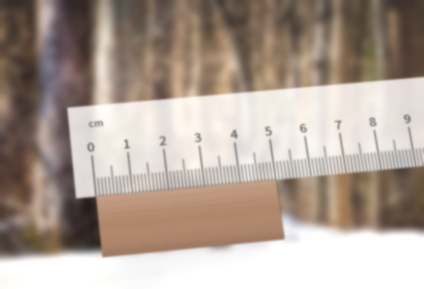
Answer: 5 cm
